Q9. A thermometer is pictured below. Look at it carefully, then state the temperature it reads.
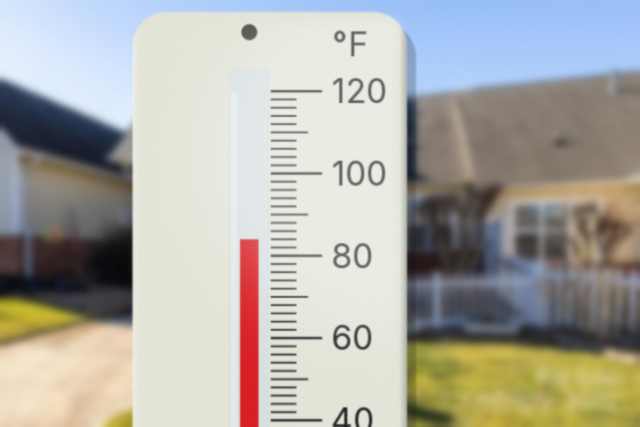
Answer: 84 °F
